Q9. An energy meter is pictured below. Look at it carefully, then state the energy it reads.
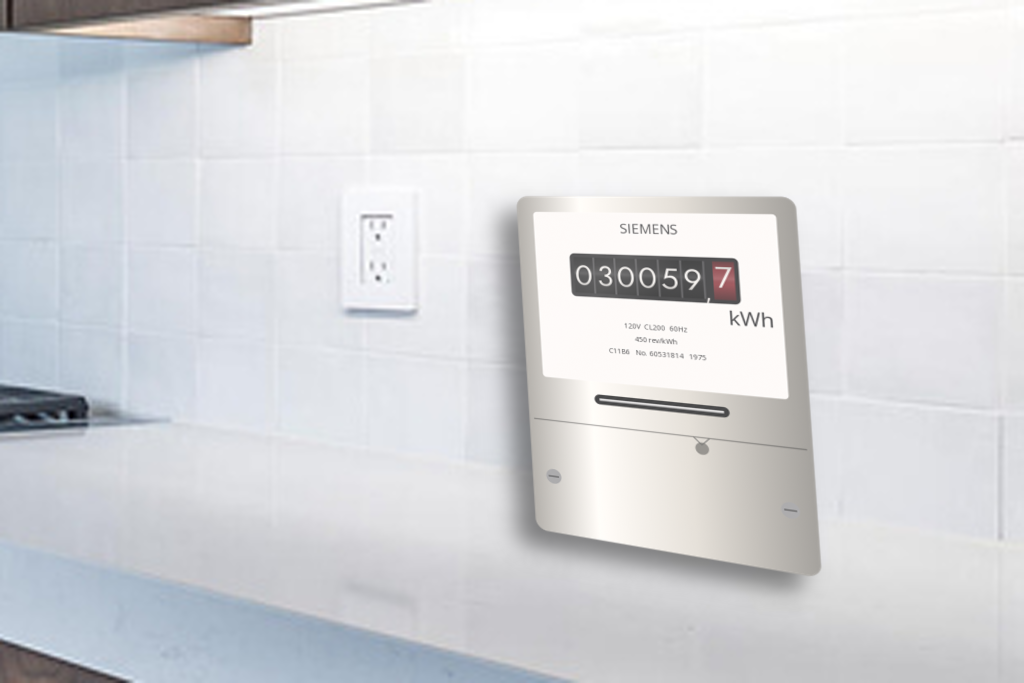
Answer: 30059.7 kWh
